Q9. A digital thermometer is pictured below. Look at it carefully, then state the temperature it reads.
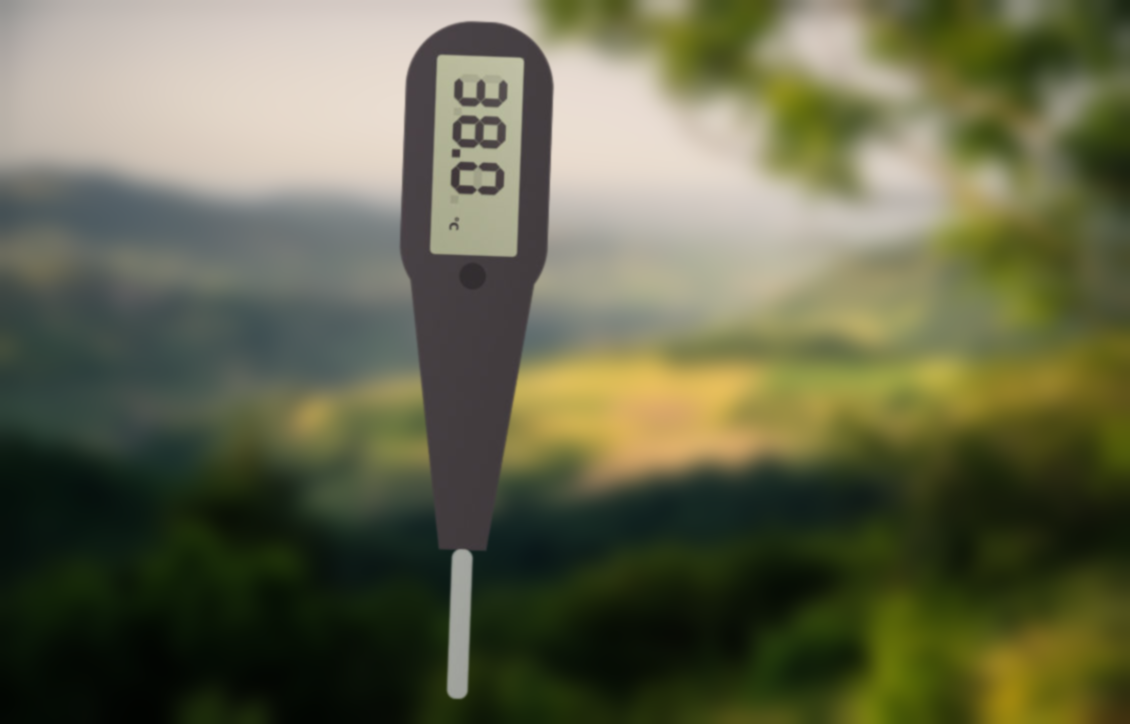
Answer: 38.0 °C
